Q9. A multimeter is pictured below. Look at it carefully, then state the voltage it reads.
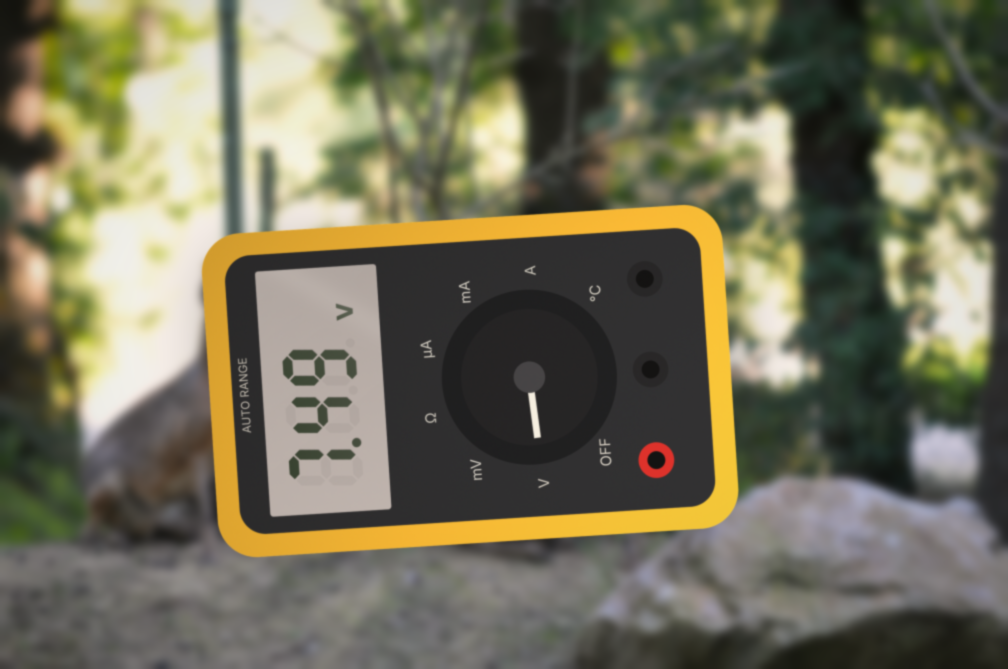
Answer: 7.49 V
